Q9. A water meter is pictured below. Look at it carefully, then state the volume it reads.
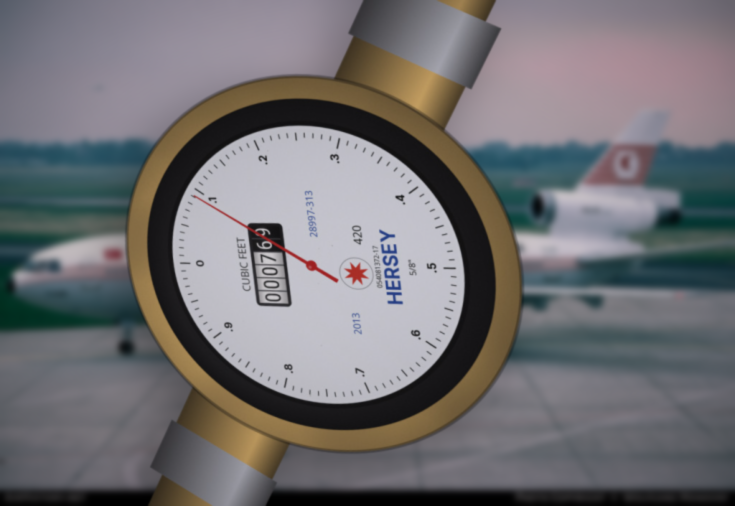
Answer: 769.09 ft³
